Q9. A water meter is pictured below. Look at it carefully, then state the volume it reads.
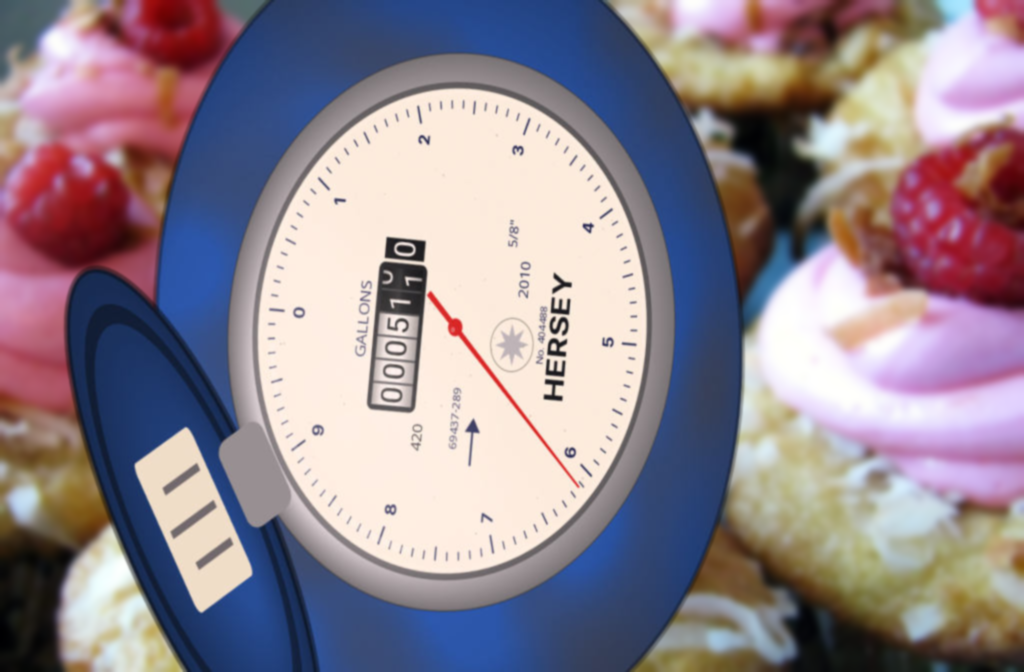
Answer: 5106.1 gal
